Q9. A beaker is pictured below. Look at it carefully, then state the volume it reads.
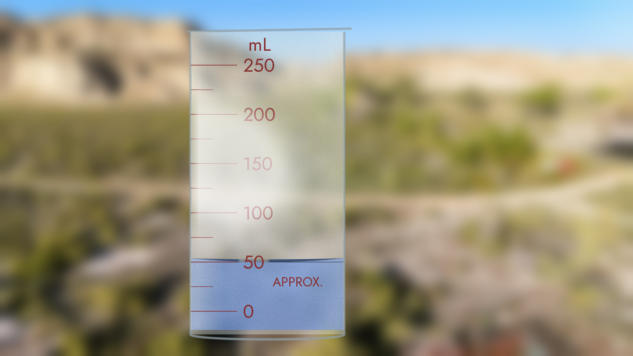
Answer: 50 mL
